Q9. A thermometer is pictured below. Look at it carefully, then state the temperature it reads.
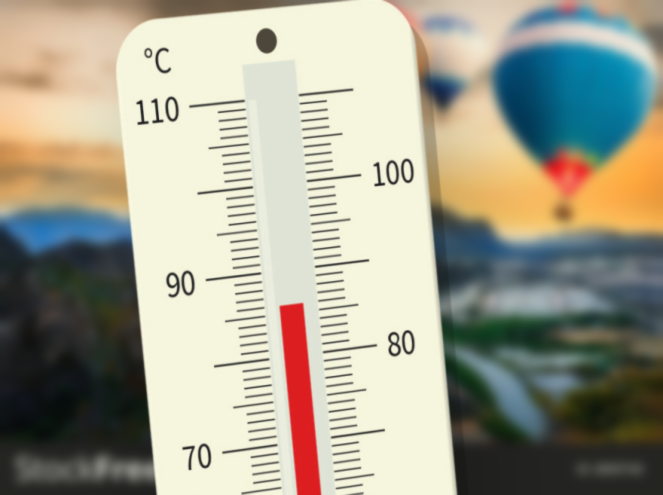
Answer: 86 °C
